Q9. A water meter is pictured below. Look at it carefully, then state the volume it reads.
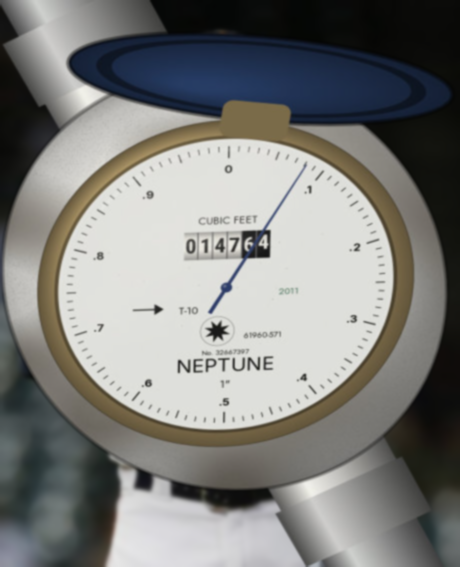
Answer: 14764.08 ft³
